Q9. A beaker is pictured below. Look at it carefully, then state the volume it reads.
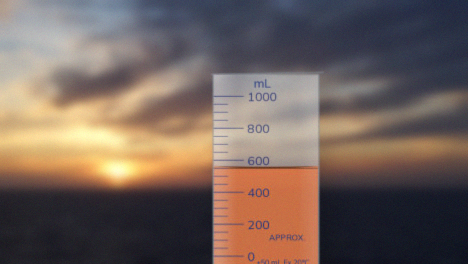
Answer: 550 mL
